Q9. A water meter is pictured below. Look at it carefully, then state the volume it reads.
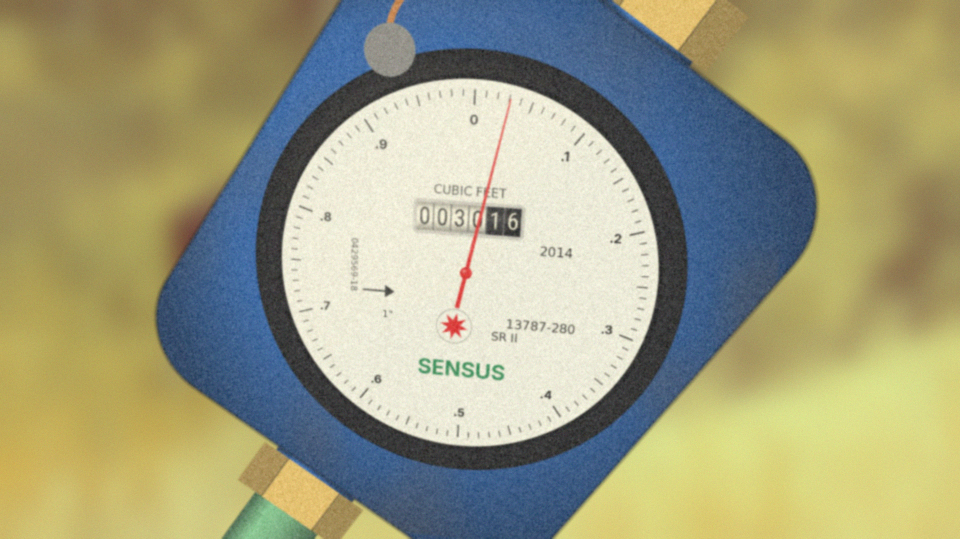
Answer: 3016.03 ft³
